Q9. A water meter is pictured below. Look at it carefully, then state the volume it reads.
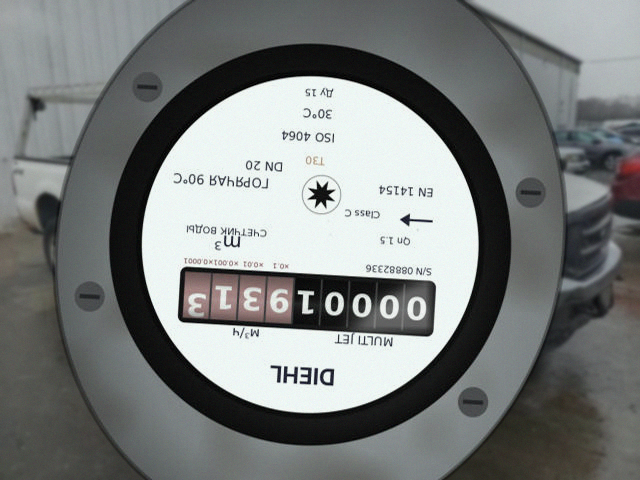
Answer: 1.9313 m³
